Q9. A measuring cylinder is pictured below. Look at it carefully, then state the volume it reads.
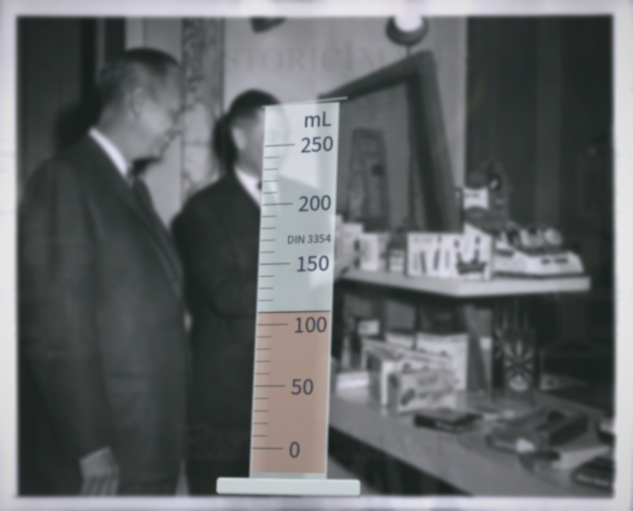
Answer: 110 mL
